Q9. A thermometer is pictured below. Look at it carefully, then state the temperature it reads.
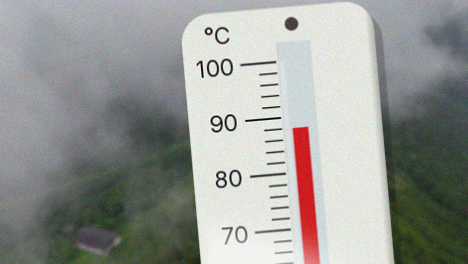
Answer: 88 °C
